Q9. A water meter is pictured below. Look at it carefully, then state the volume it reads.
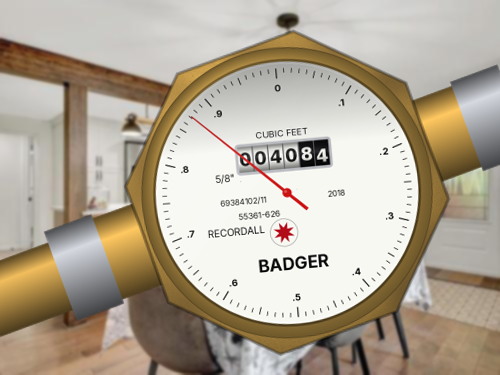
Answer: 4083.87 ft³
